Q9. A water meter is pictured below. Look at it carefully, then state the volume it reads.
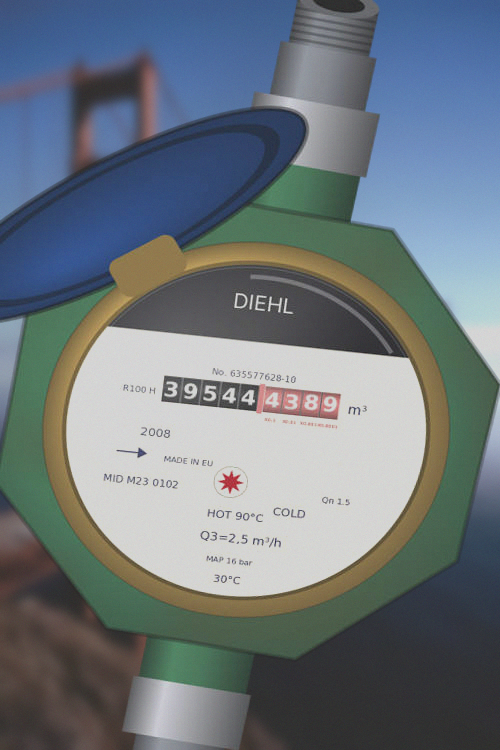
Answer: 39544.4389 m³
